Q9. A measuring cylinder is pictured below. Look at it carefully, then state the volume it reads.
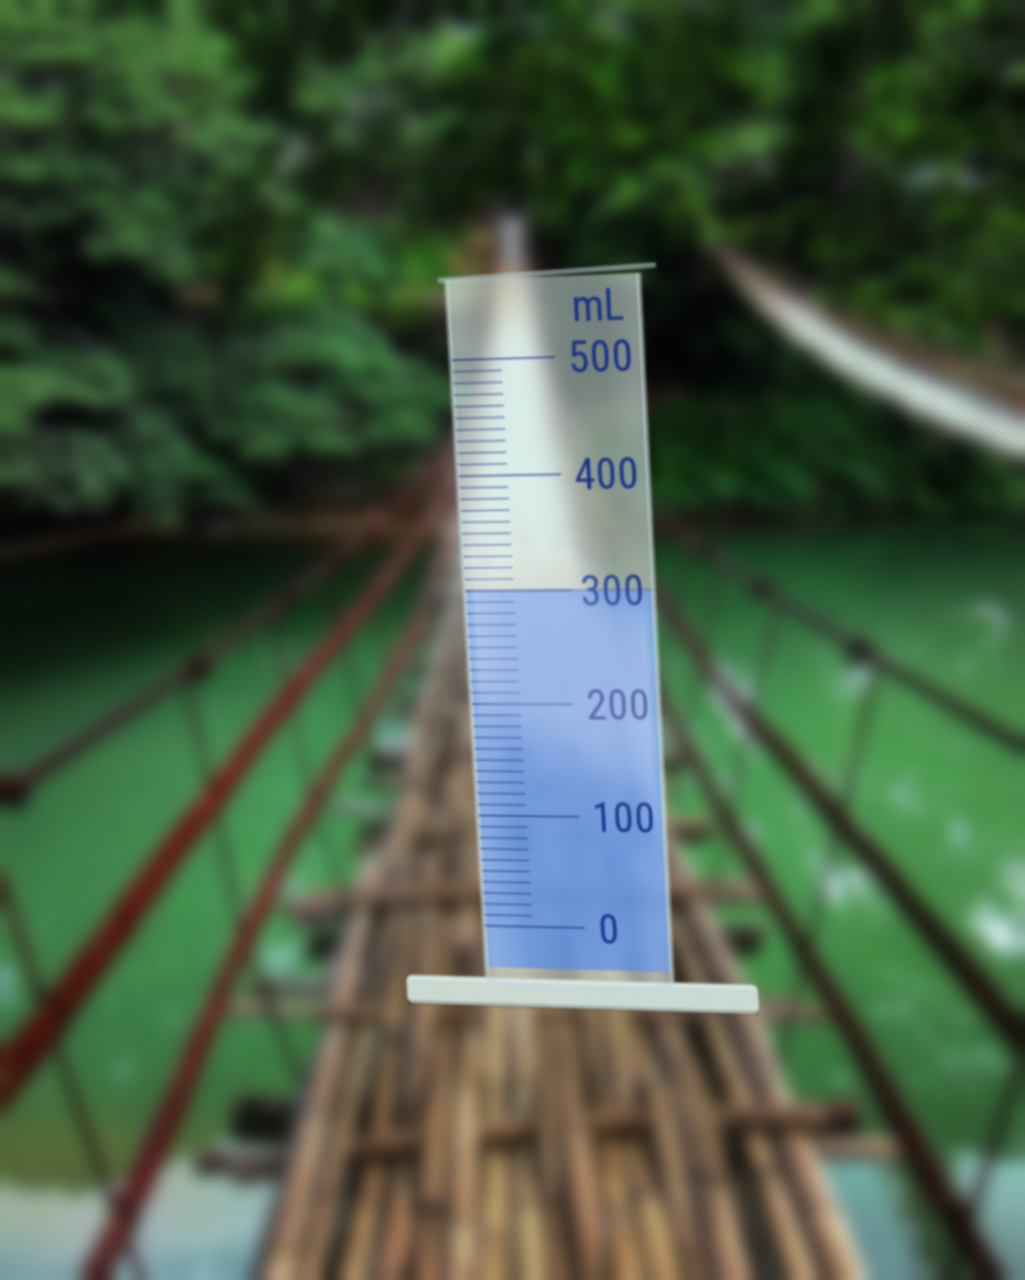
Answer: 300 mL
